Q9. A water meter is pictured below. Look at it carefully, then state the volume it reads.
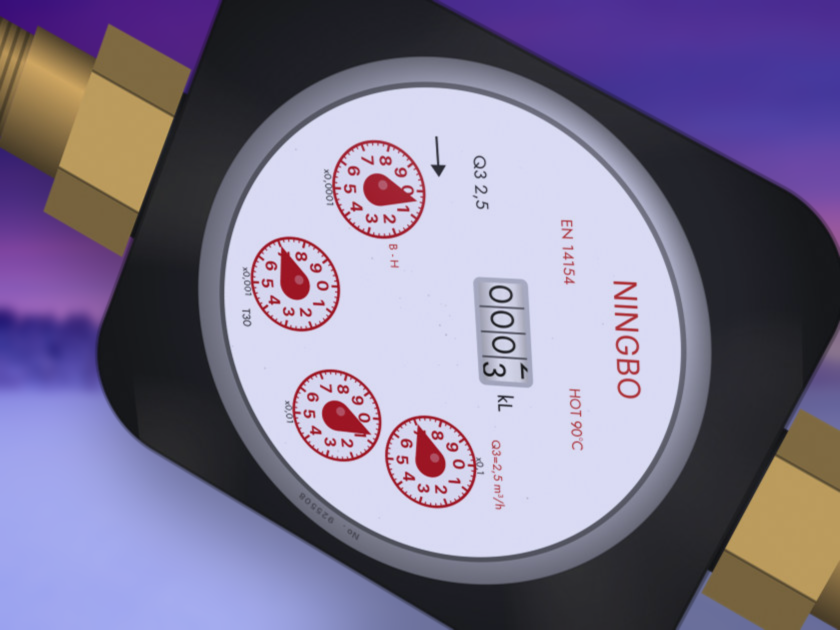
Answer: 2.7070 kL
